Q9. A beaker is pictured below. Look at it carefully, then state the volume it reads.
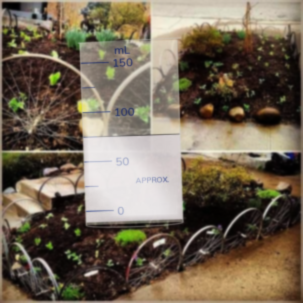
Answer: 75 mL
